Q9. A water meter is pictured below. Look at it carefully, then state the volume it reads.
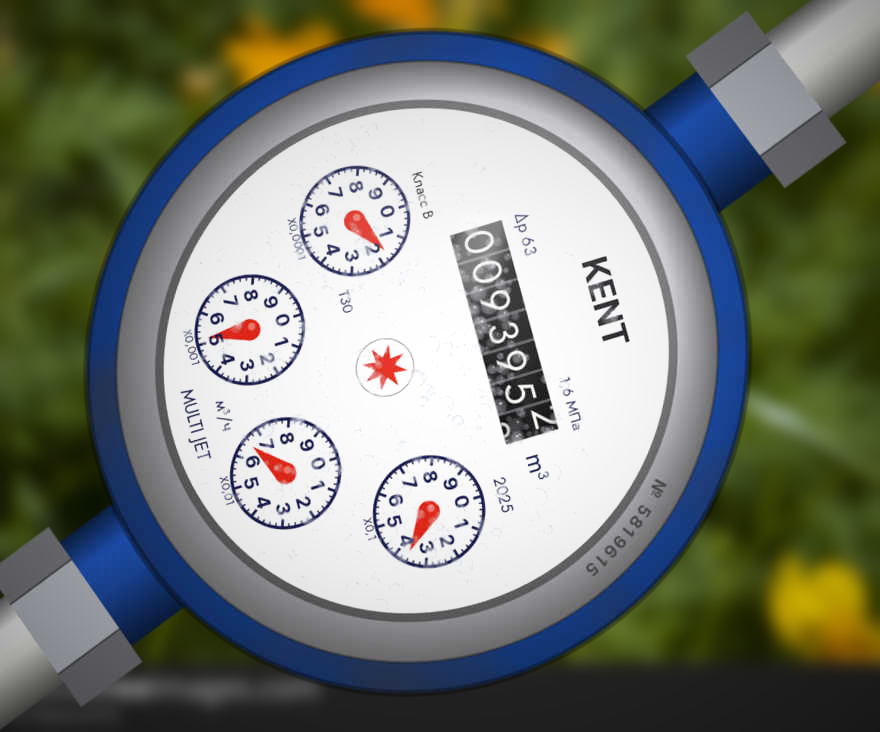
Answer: 93952.3651 m³
